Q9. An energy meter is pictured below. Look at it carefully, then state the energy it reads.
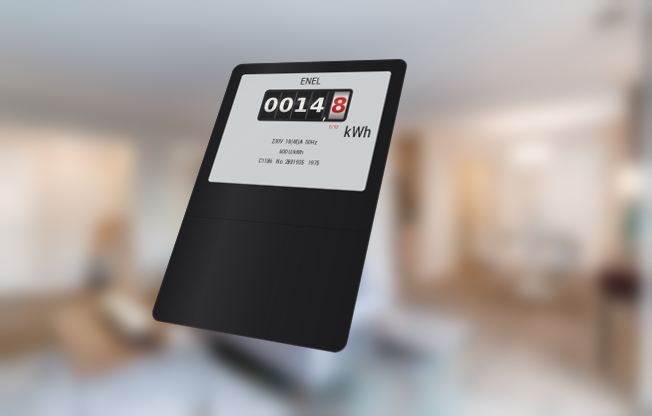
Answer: 14.8 kWh
